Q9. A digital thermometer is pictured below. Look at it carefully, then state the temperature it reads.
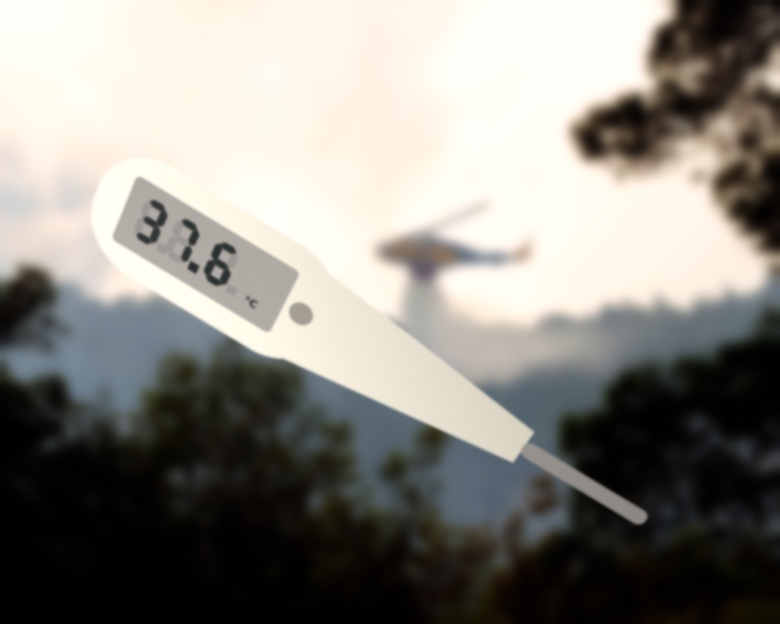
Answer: 37.6 °C
